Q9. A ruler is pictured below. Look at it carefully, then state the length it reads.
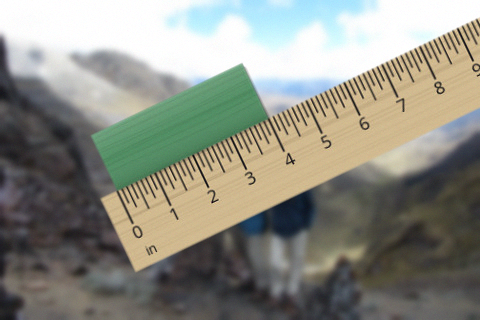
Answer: 4 in
